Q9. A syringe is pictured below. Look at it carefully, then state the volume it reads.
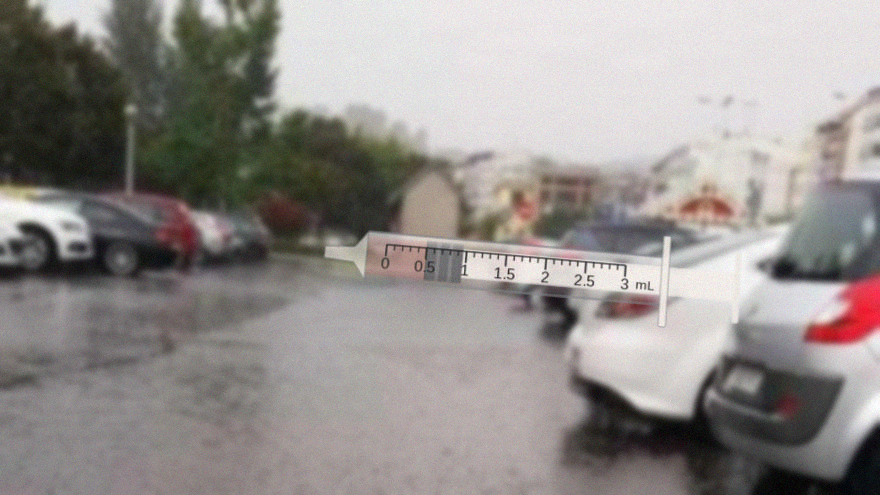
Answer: 0.5 mL
